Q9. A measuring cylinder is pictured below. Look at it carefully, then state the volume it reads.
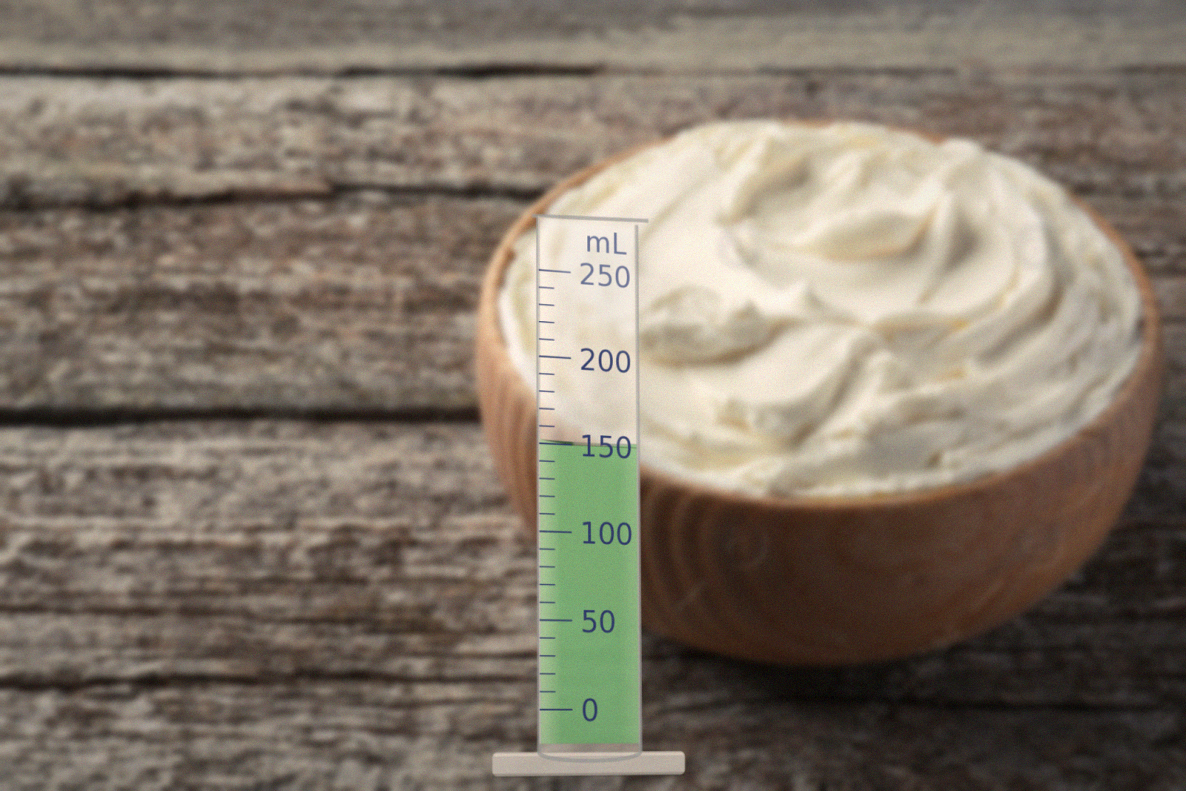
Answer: 150 mL
